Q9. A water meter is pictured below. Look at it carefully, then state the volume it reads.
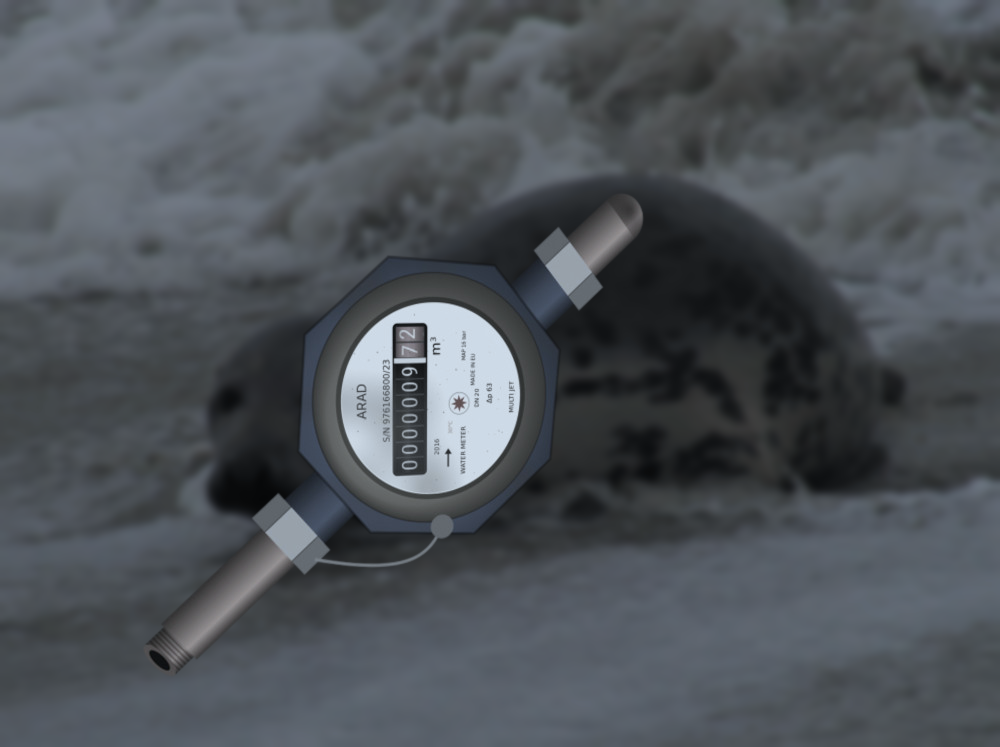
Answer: 9.72 m³
